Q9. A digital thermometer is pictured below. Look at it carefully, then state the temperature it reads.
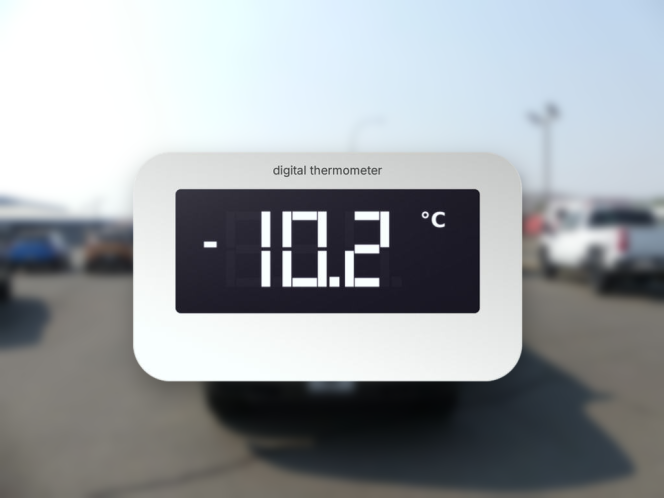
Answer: -10.2 °C
